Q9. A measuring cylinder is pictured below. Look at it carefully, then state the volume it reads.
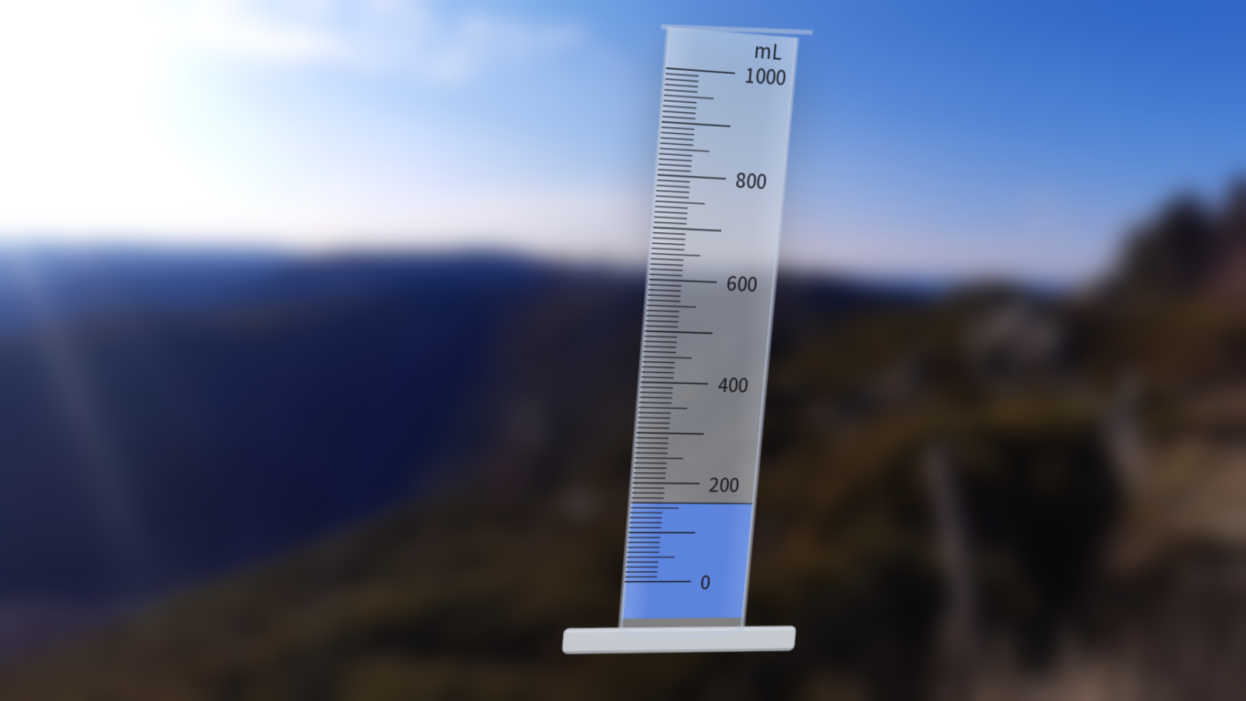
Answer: 160 mL
